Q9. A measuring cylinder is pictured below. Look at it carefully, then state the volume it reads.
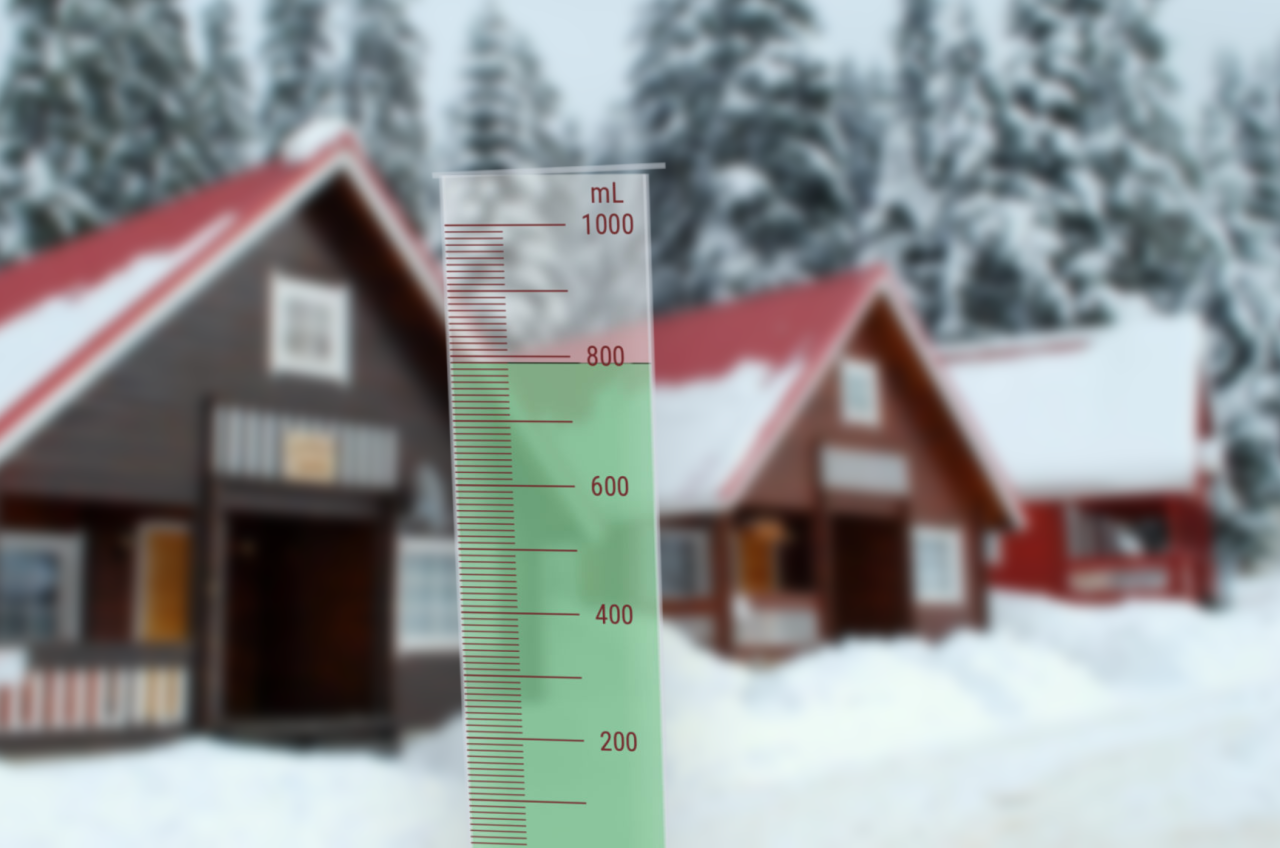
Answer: 790 mL
